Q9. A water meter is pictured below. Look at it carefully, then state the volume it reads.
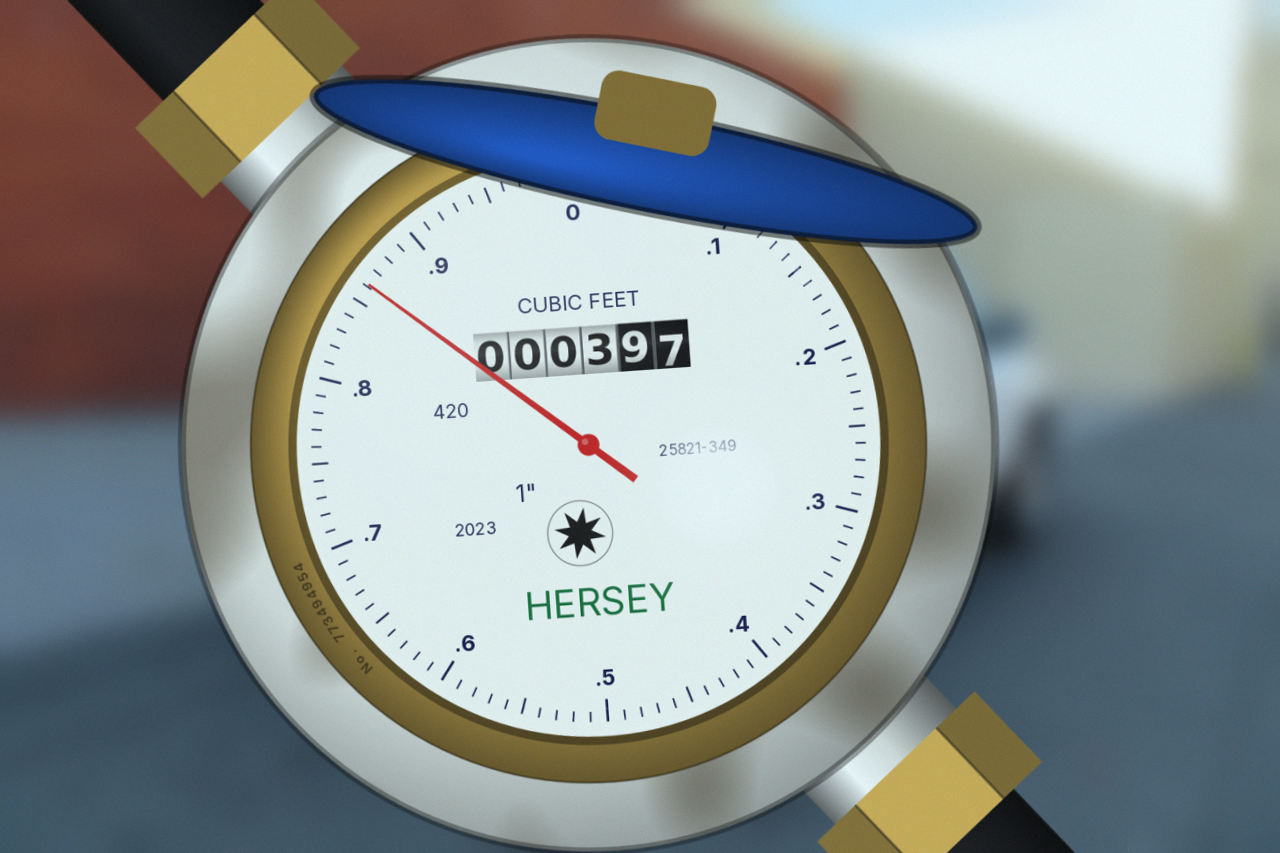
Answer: 396.86 ft³
